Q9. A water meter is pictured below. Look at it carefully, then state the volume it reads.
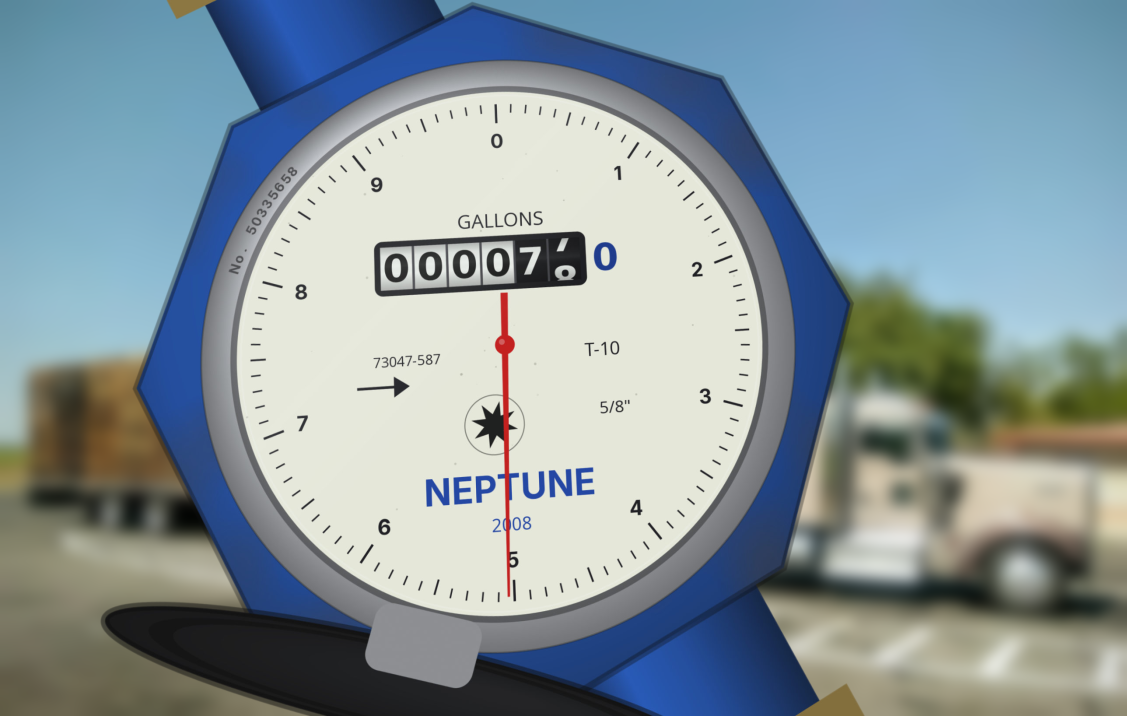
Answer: 775.0 gal
